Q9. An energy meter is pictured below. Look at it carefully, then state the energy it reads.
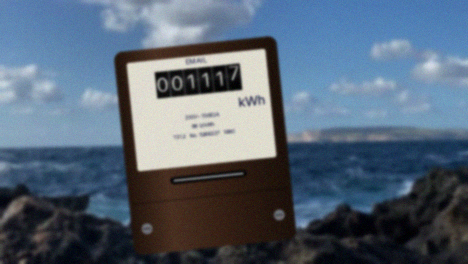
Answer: 1117 kWh
